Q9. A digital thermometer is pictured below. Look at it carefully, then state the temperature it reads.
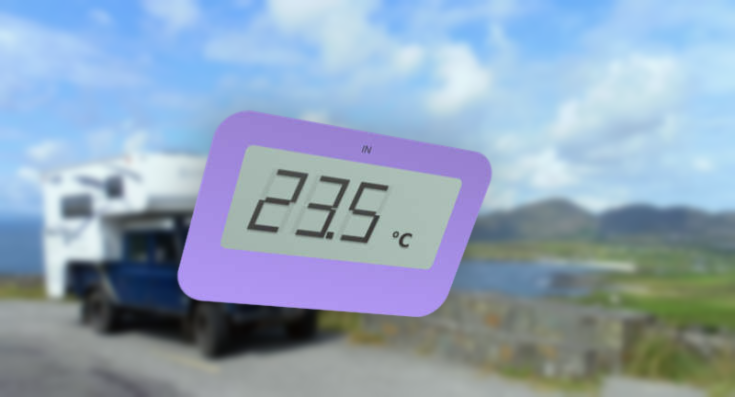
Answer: 23.5 °C
